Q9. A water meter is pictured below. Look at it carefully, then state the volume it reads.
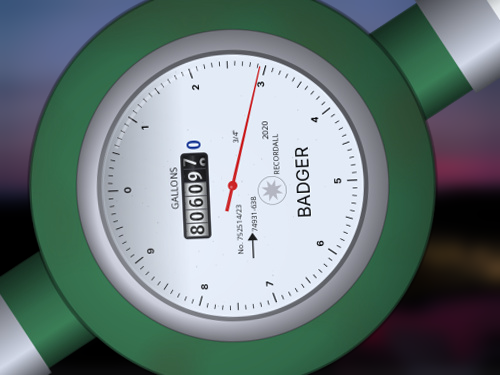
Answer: 8060972.9 gal
